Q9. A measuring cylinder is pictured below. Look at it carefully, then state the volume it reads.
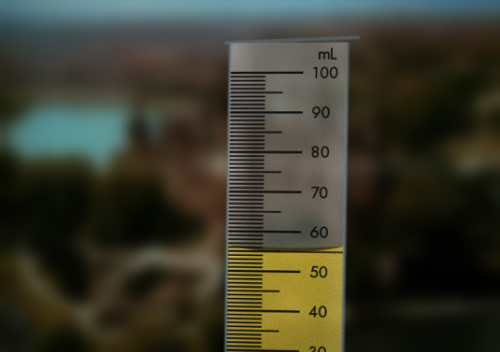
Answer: 55 mL
